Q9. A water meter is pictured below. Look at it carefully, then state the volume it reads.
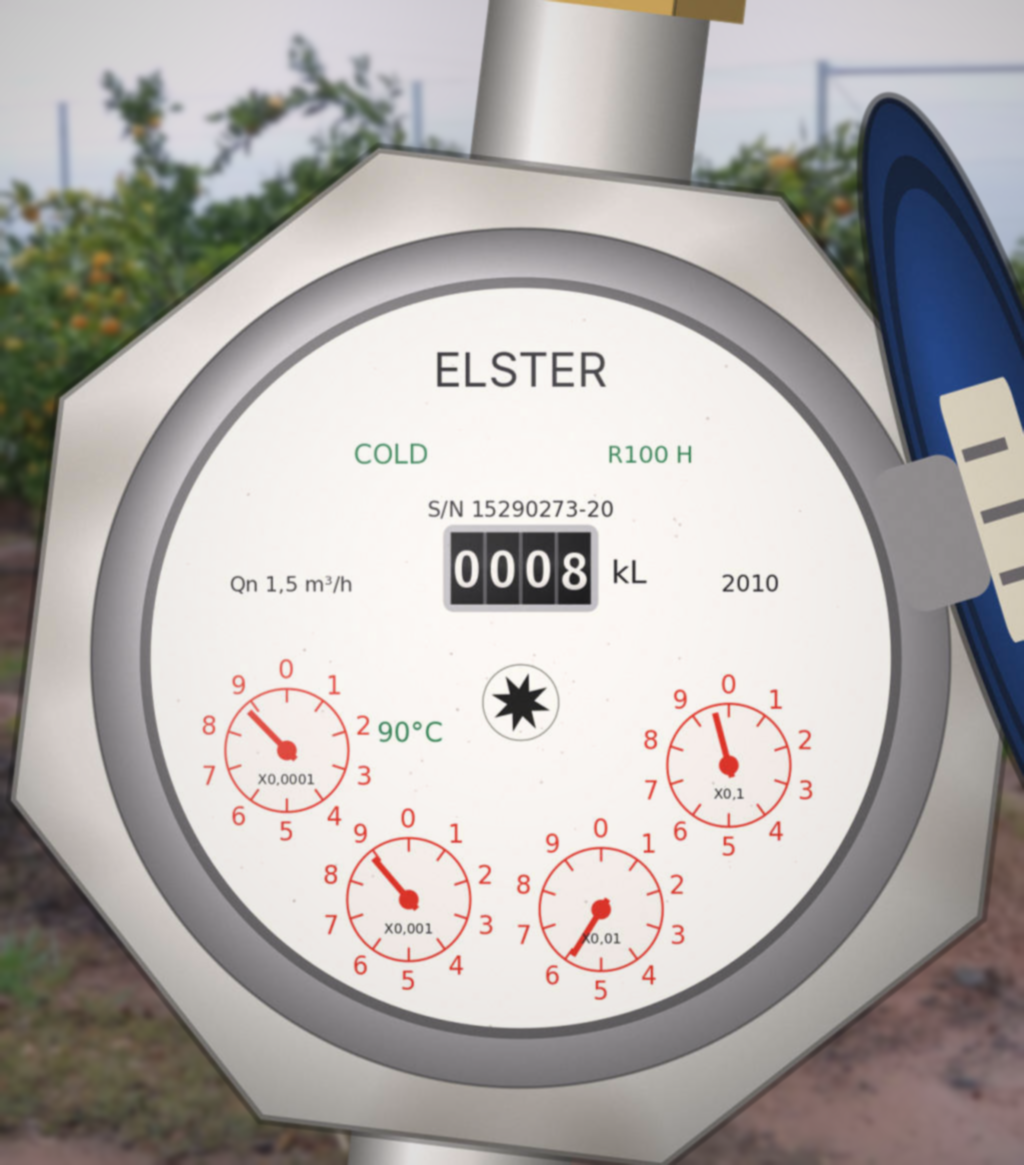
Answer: 7.9588 kL
